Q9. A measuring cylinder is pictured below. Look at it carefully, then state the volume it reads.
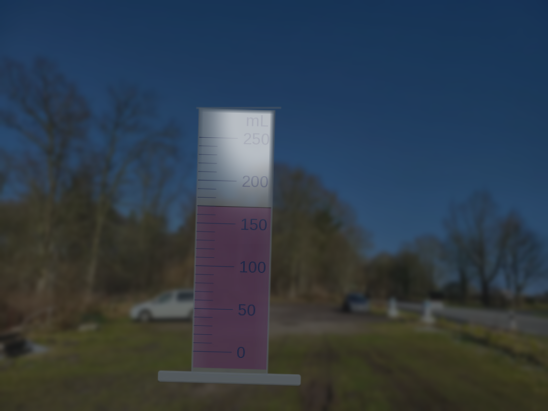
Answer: 170 mL
